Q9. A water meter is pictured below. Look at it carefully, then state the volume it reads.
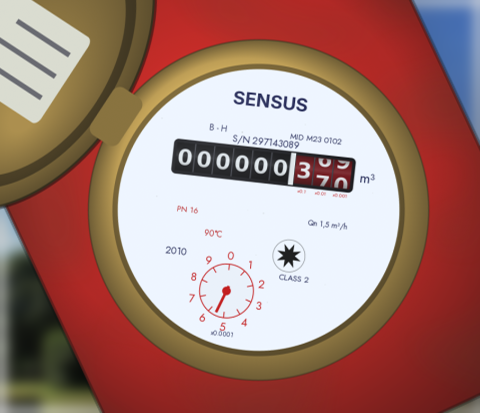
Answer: 0.3695 m³
